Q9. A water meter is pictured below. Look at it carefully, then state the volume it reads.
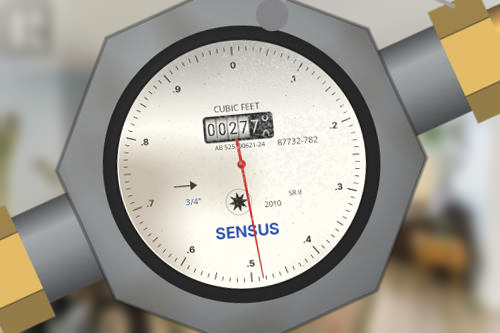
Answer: 2778.48 ft³
